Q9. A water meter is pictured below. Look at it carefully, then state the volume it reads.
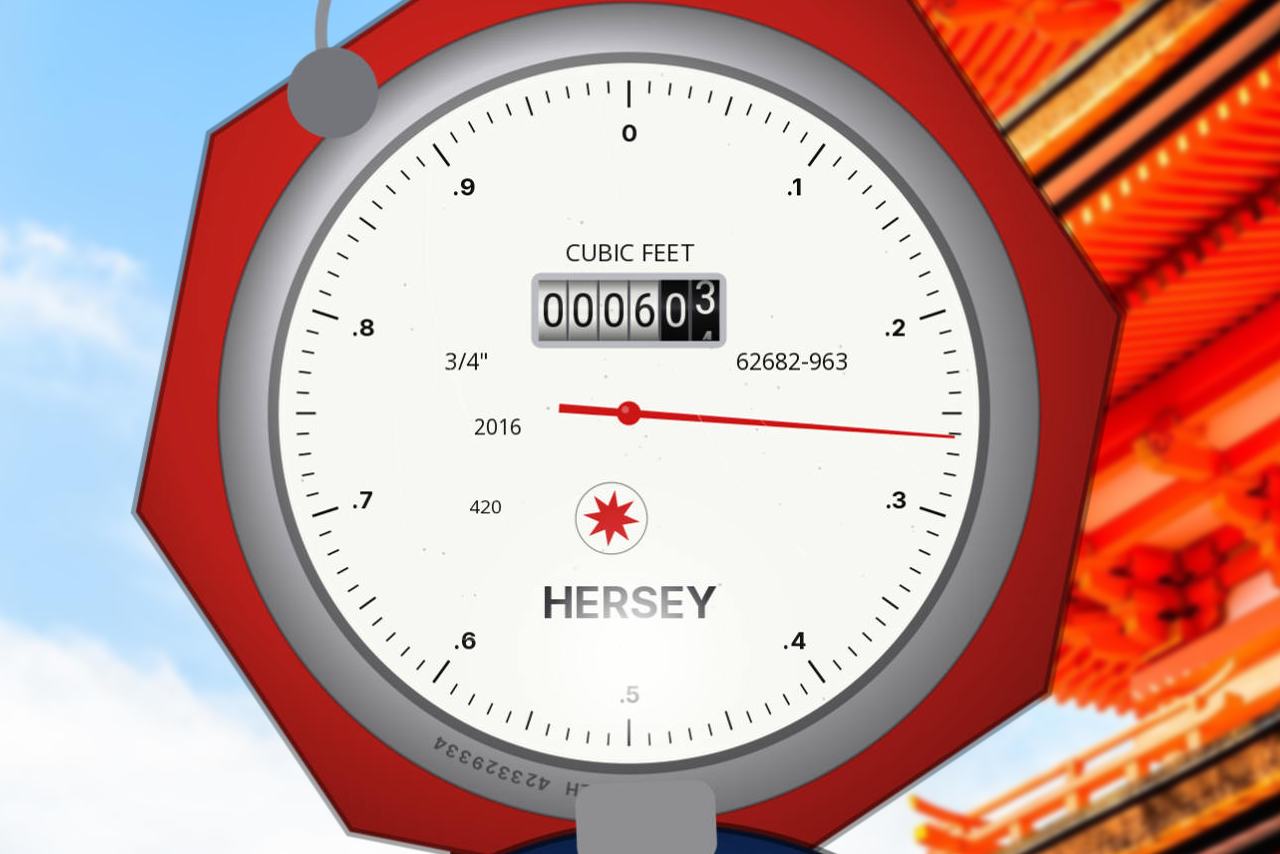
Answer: 603.26 ft³
